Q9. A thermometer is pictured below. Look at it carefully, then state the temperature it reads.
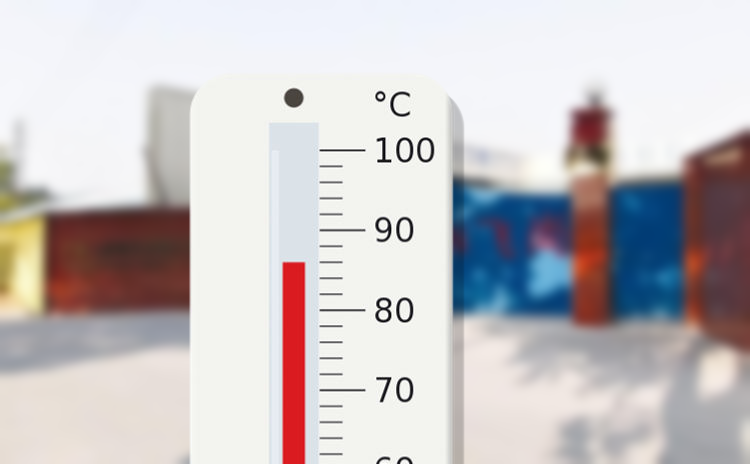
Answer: 86 °C
